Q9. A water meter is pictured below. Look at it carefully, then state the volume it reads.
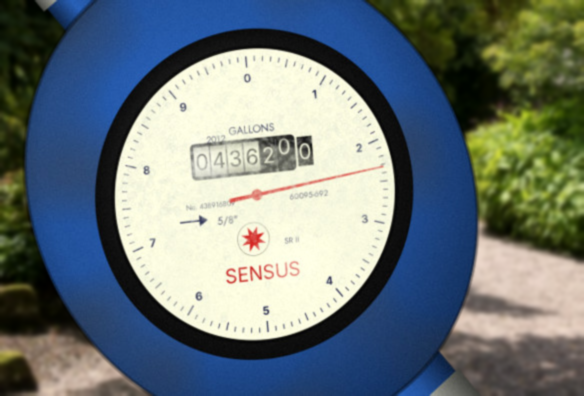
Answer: 436202.3 gal
